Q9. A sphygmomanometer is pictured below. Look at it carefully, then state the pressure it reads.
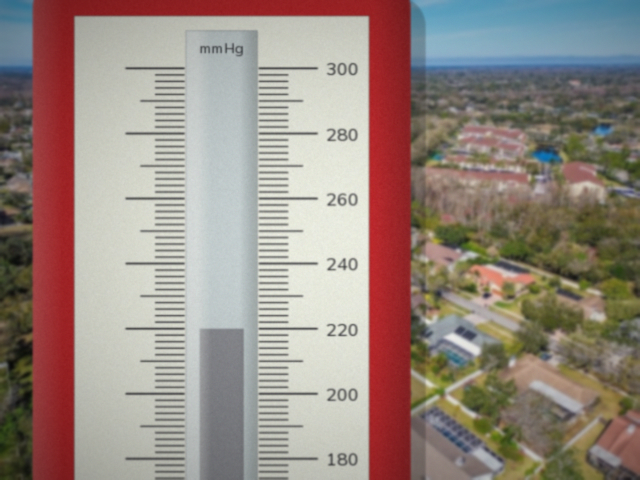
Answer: 220 mmHg
